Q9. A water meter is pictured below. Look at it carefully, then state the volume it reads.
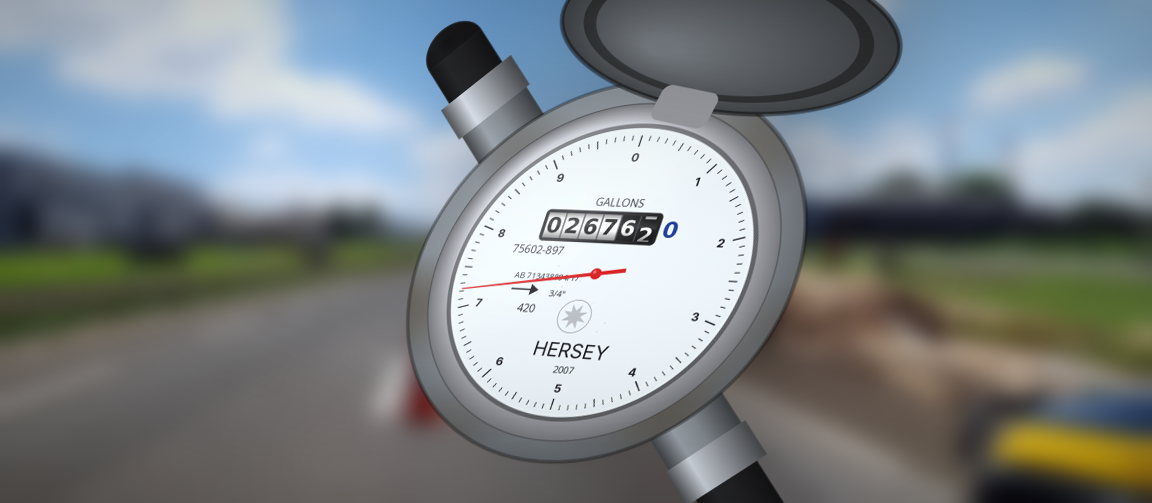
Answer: 267617.2 gal
